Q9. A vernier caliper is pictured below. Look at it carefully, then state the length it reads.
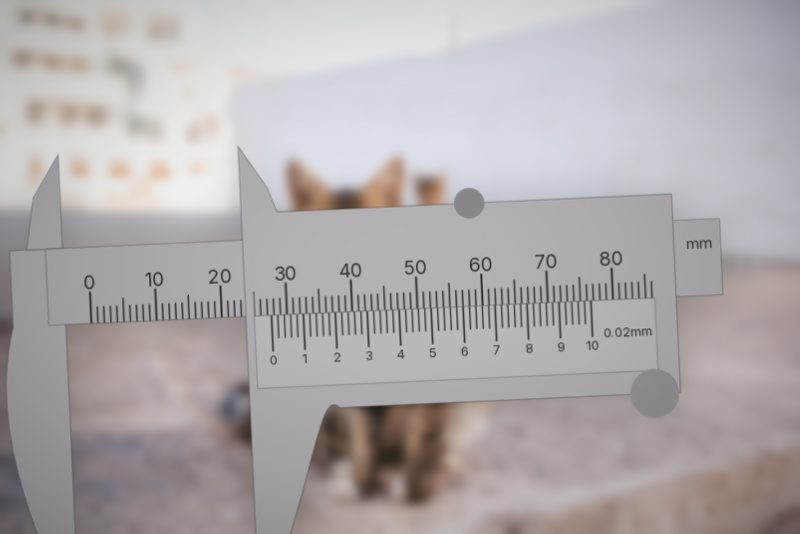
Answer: 27.6 mm
